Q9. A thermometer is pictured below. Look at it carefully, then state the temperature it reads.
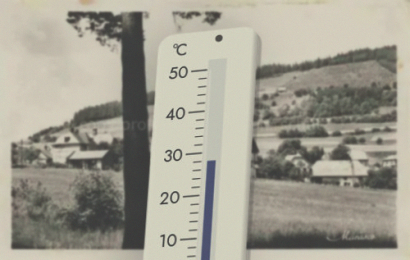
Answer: 28 °C
